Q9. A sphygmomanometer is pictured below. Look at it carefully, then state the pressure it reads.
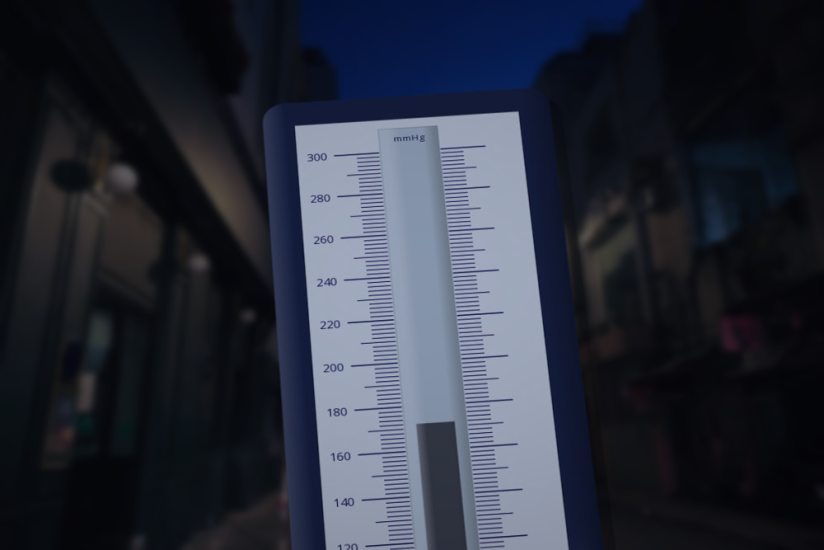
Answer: 172 mmHg
